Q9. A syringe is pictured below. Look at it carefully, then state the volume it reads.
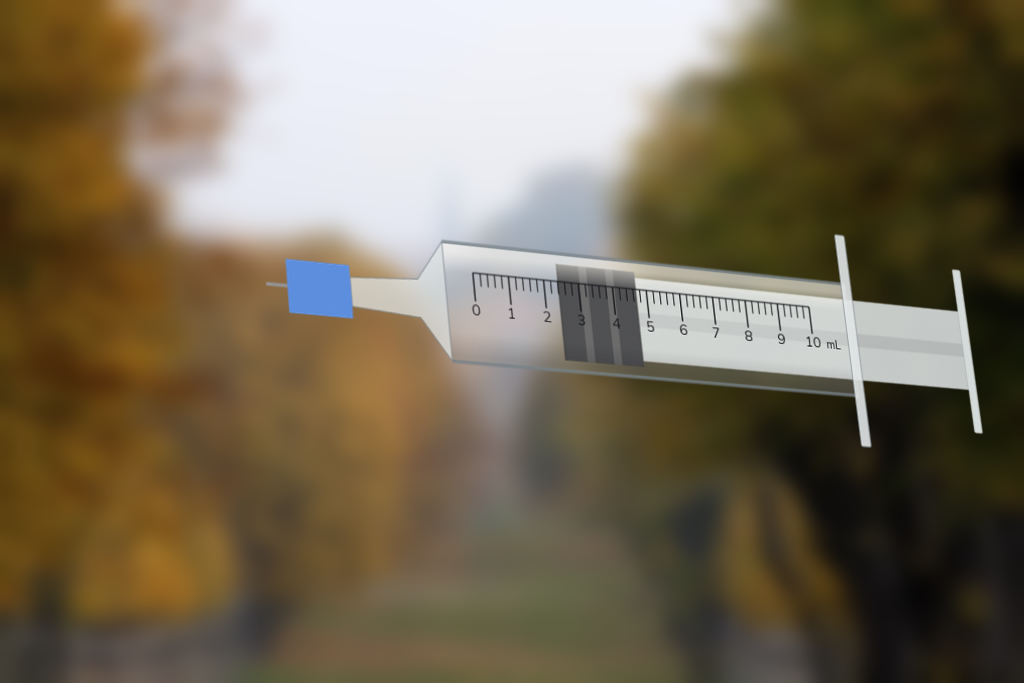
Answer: 2.4 mL
